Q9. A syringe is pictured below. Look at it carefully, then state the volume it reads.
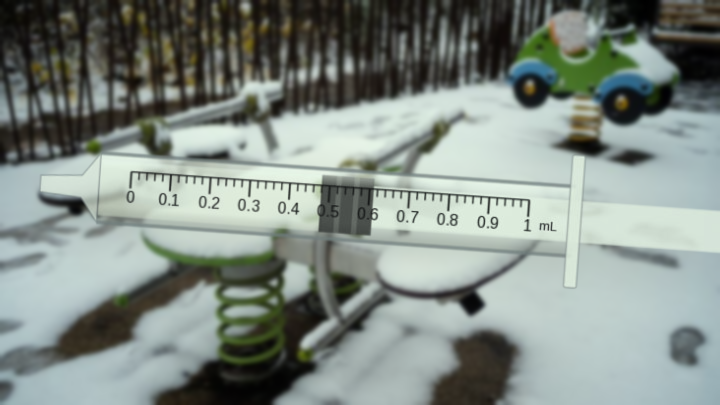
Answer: 0.48 mL
